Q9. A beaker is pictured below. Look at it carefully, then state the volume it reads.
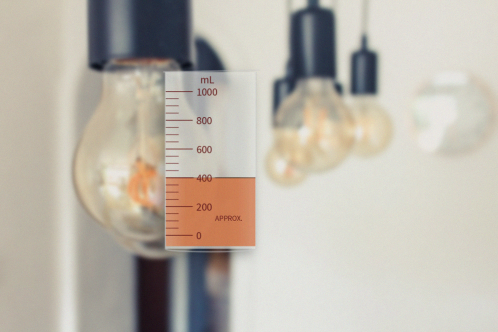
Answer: 400 mL
